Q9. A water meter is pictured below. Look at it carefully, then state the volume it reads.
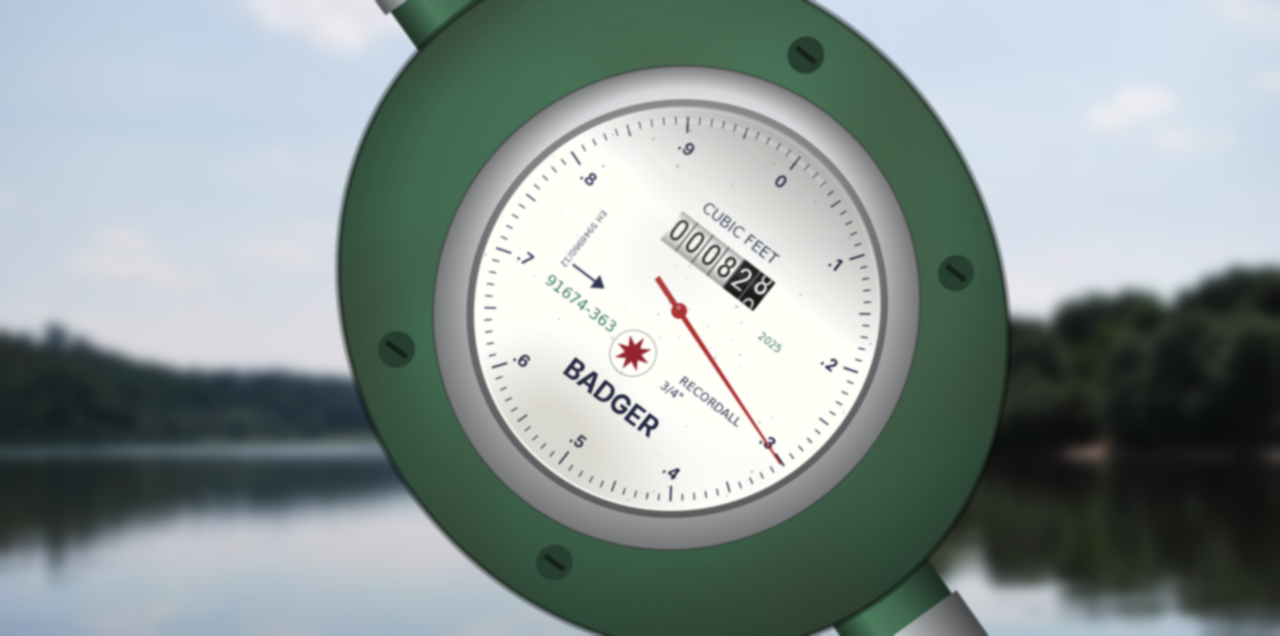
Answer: 828.30 ft³
